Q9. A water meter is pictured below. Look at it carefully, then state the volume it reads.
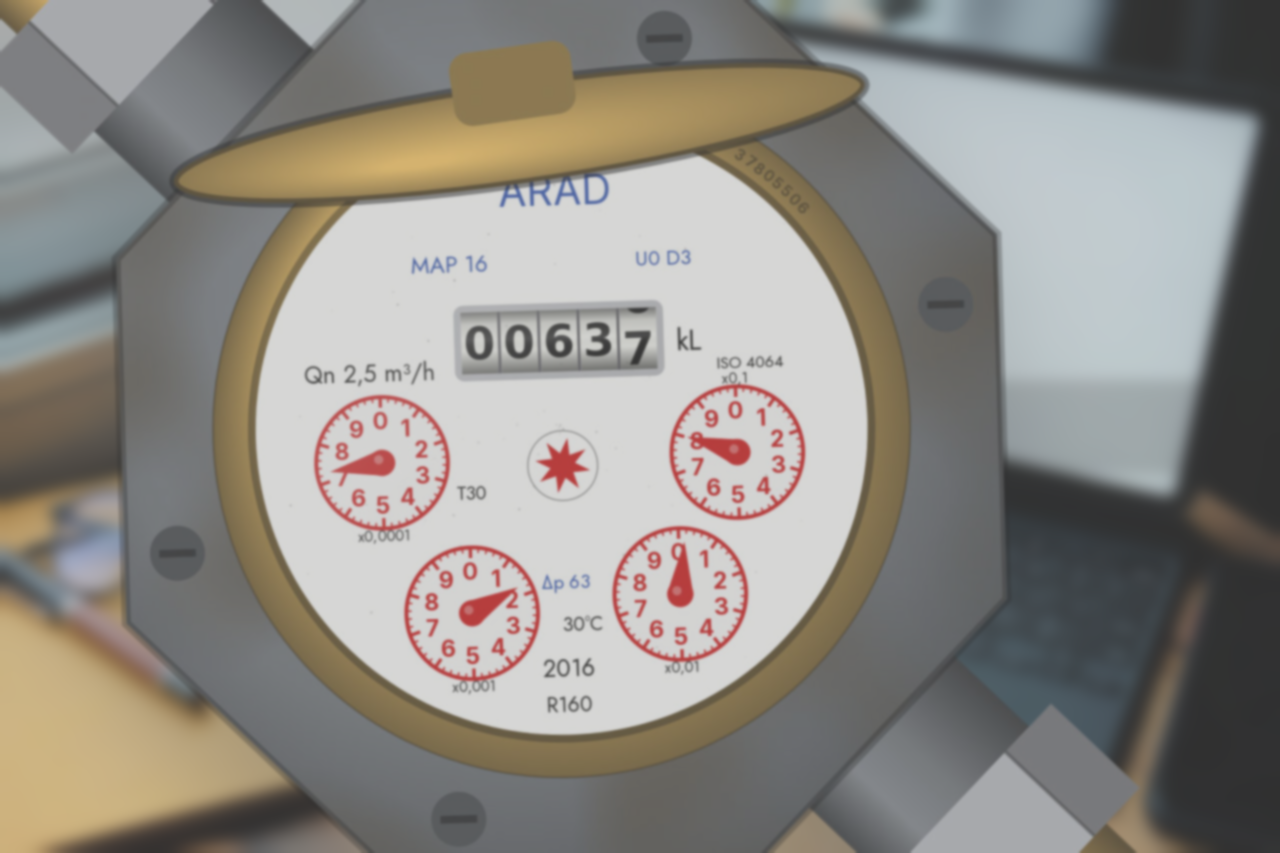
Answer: 636.8017 kL
